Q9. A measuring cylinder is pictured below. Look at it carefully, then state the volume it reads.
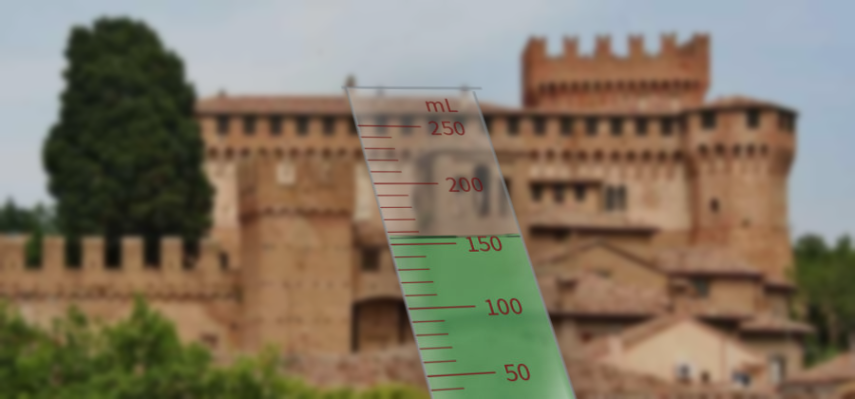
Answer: 155 mL
